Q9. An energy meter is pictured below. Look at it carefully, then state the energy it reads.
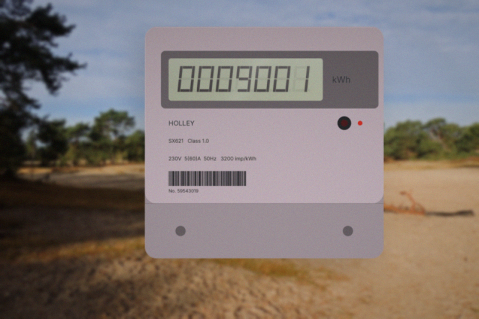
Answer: 9001 kWh
